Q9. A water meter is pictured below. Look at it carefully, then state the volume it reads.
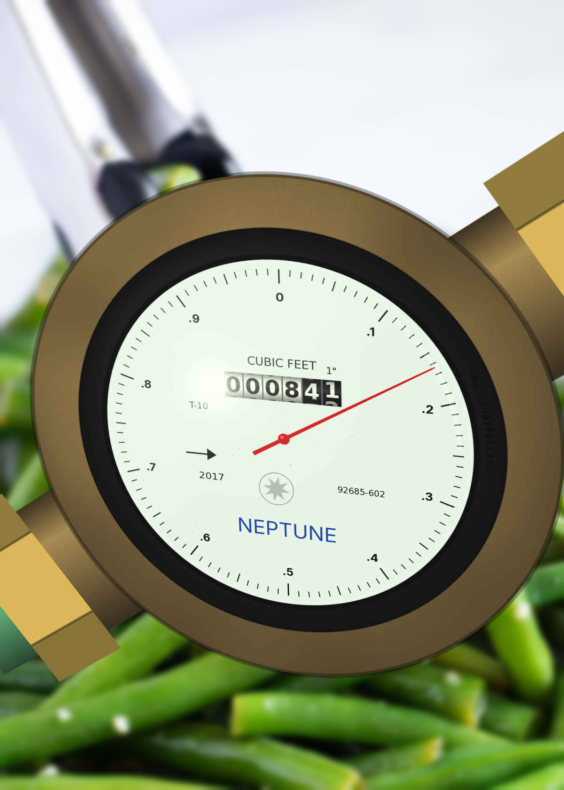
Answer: 841.16 ft³
